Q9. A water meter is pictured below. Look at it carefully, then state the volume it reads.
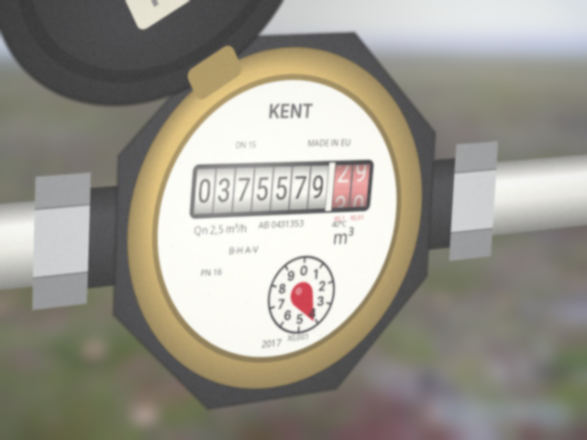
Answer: 375579.294 m³
